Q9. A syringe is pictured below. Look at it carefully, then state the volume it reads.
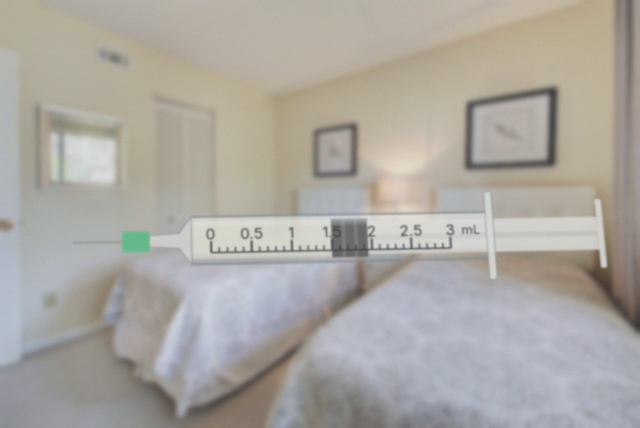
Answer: 1.5 mL
